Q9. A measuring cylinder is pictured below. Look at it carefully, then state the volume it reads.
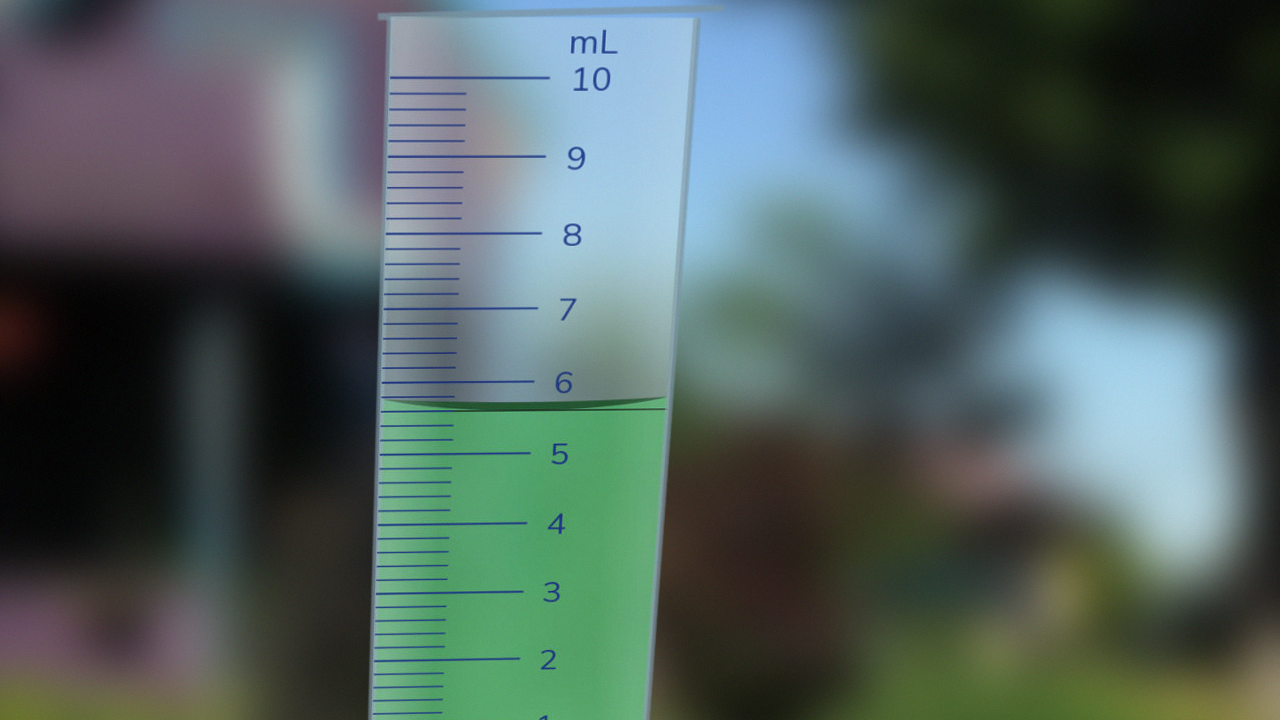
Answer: 5.6 mL
